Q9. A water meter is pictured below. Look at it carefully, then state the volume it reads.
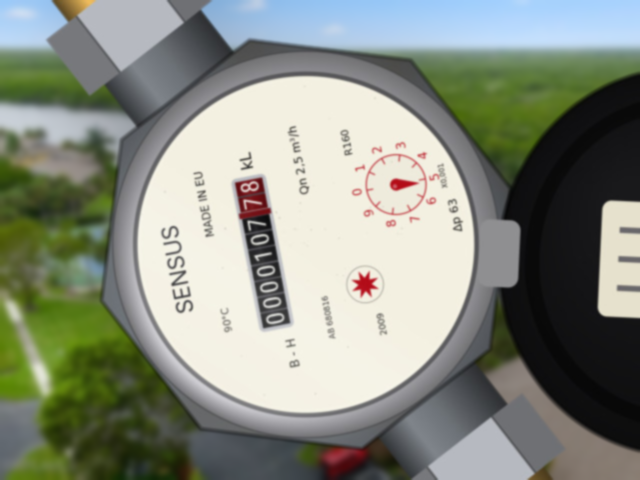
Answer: 107.785 kL
